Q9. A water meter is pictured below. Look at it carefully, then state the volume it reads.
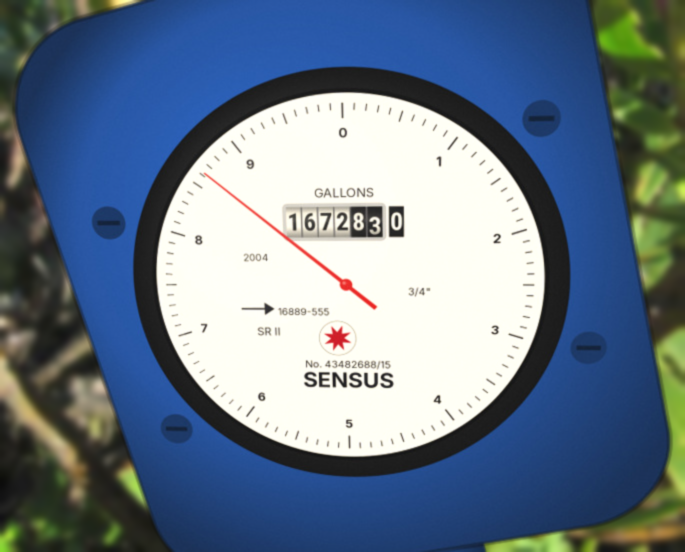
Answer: 1672828.6 gal
